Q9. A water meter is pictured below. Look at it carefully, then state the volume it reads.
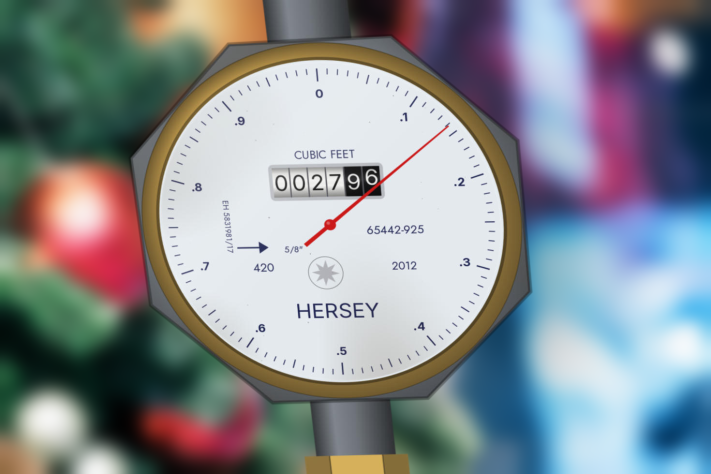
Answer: 2796.14 ft³
